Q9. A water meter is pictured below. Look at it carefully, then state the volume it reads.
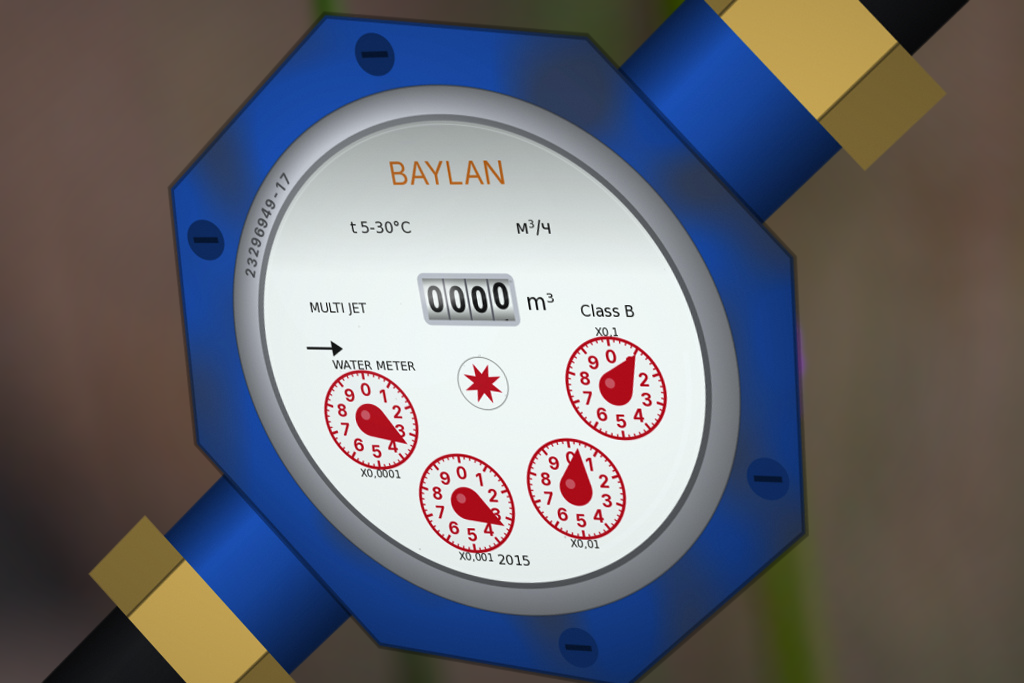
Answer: 0.1033 m³
